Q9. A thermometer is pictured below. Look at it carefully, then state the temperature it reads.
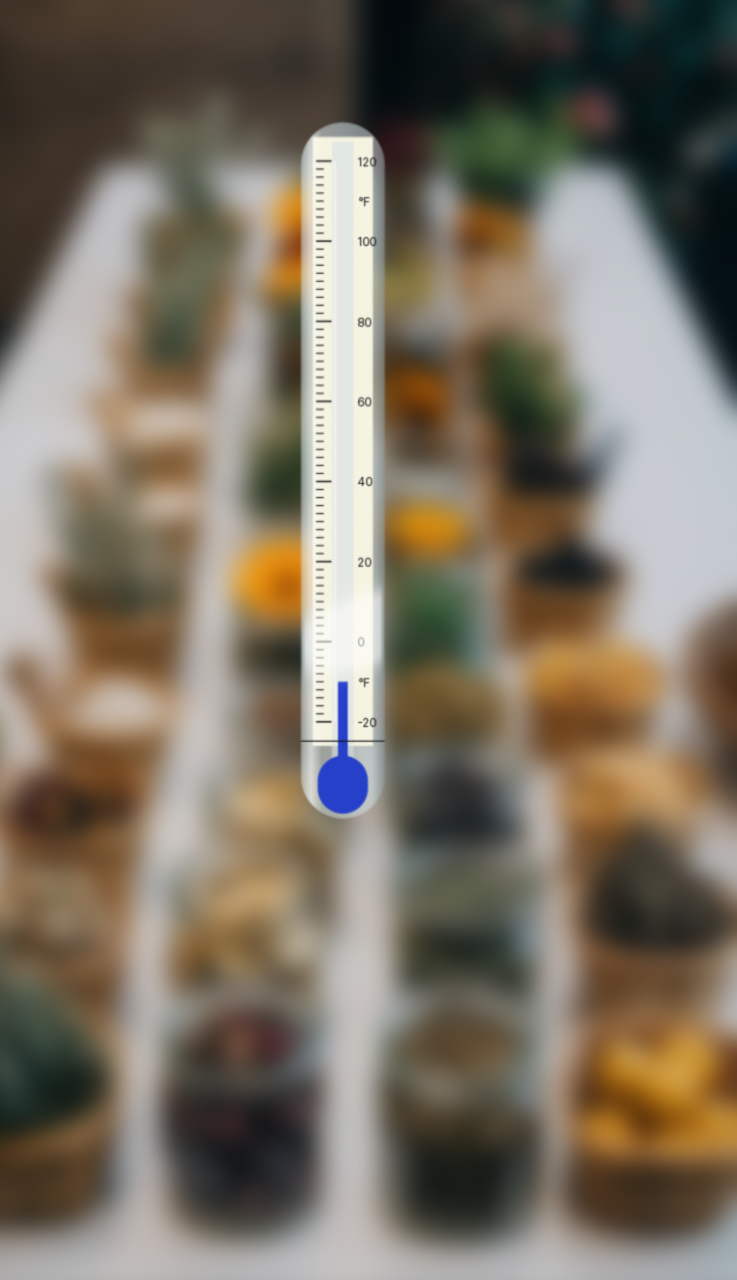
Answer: -10 °F
